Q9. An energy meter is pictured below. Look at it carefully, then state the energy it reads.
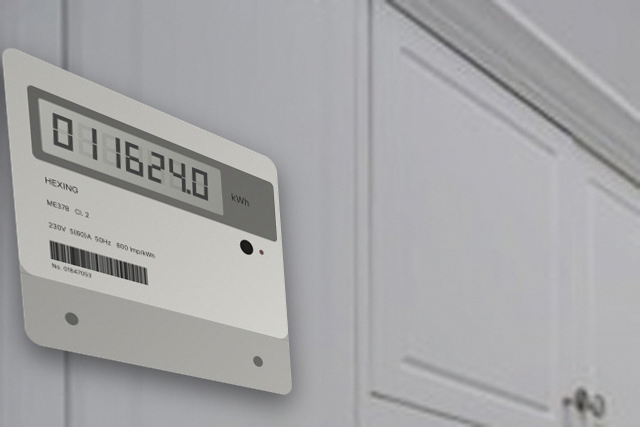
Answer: 11624.0 kWh
